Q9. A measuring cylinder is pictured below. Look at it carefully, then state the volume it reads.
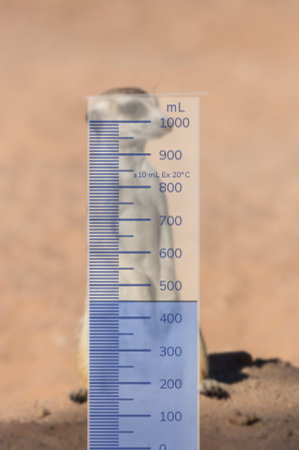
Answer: 450 mL
